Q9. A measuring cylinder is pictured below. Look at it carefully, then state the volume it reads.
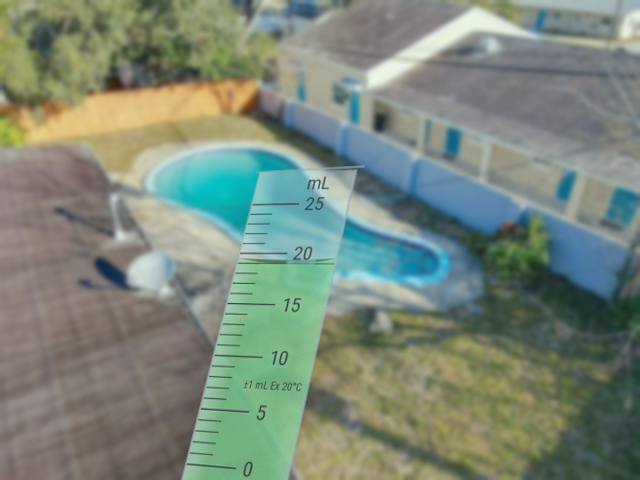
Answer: 19 mL
